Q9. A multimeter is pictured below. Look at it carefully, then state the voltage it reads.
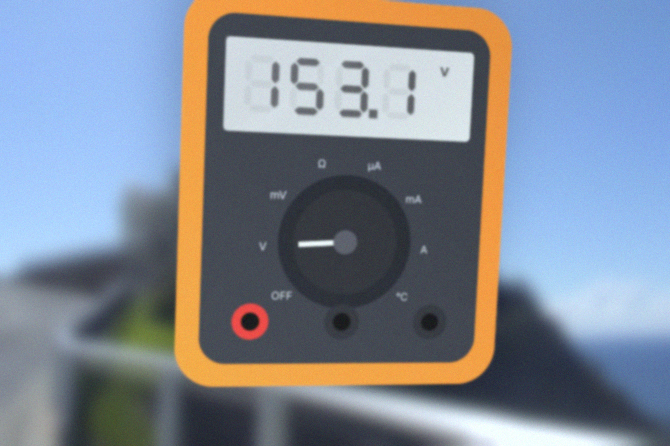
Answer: 153.1 V
